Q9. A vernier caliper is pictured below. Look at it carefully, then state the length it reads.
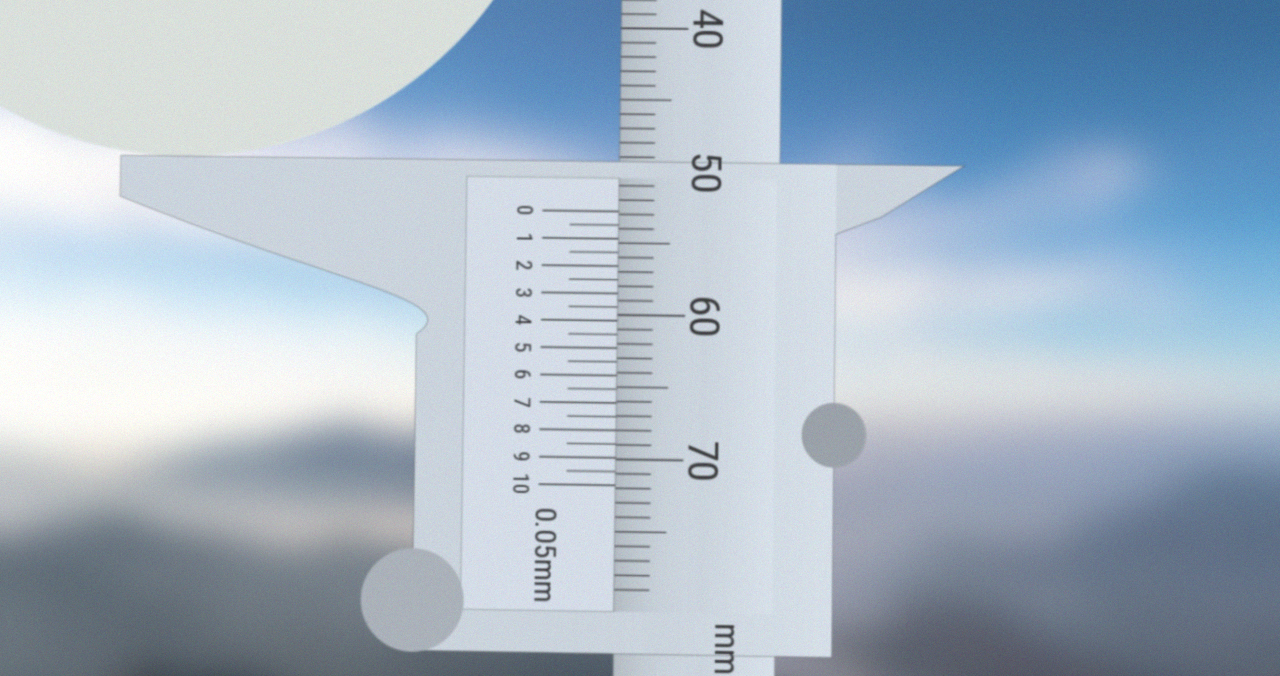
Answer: 52.8 mm
